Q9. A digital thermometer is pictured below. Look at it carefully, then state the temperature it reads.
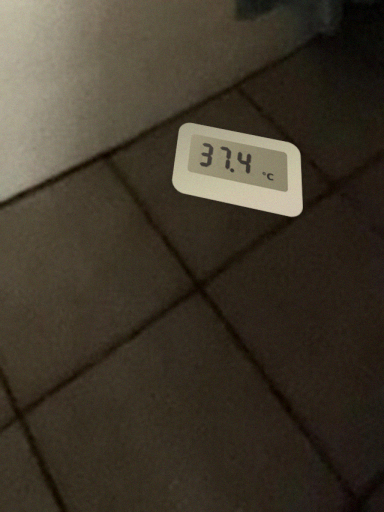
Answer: 37.4 °C
